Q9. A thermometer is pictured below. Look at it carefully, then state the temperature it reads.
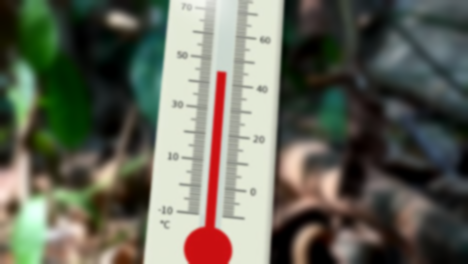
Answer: 45 °C
